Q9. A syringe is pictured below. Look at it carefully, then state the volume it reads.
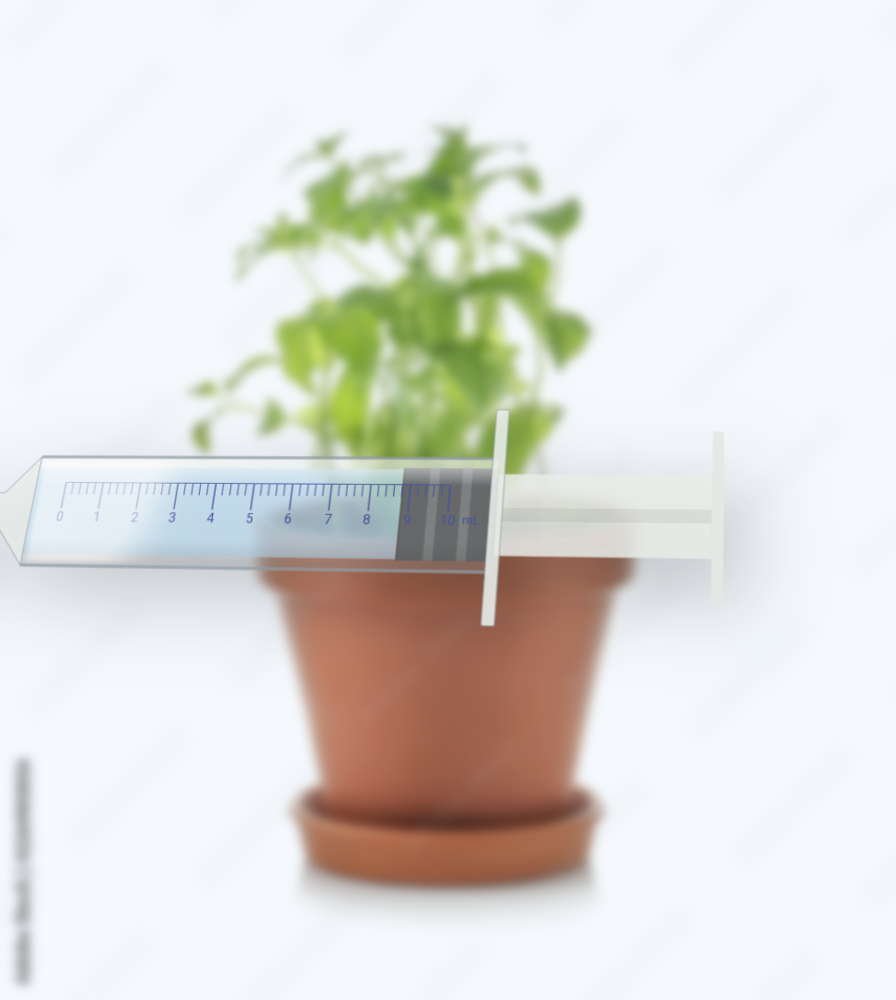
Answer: 8.8 mL
